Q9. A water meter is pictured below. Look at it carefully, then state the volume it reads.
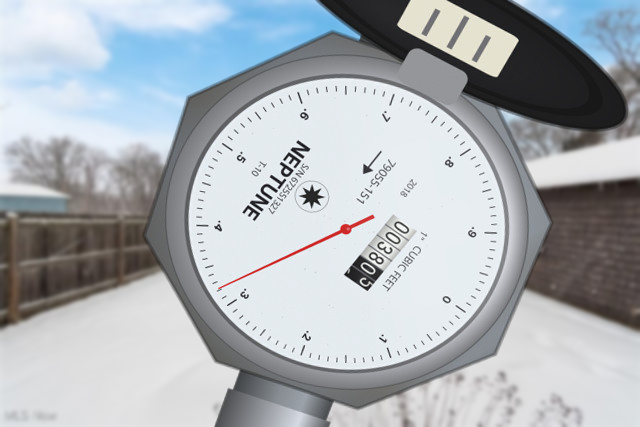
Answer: 3805.32 ft³
